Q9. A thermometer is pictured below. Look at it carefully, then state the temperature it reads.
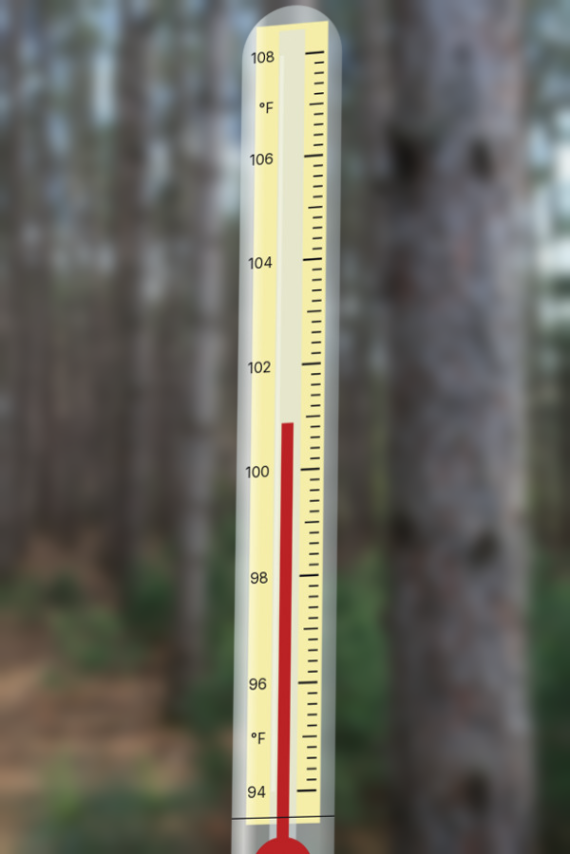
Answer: 100.9 °F
